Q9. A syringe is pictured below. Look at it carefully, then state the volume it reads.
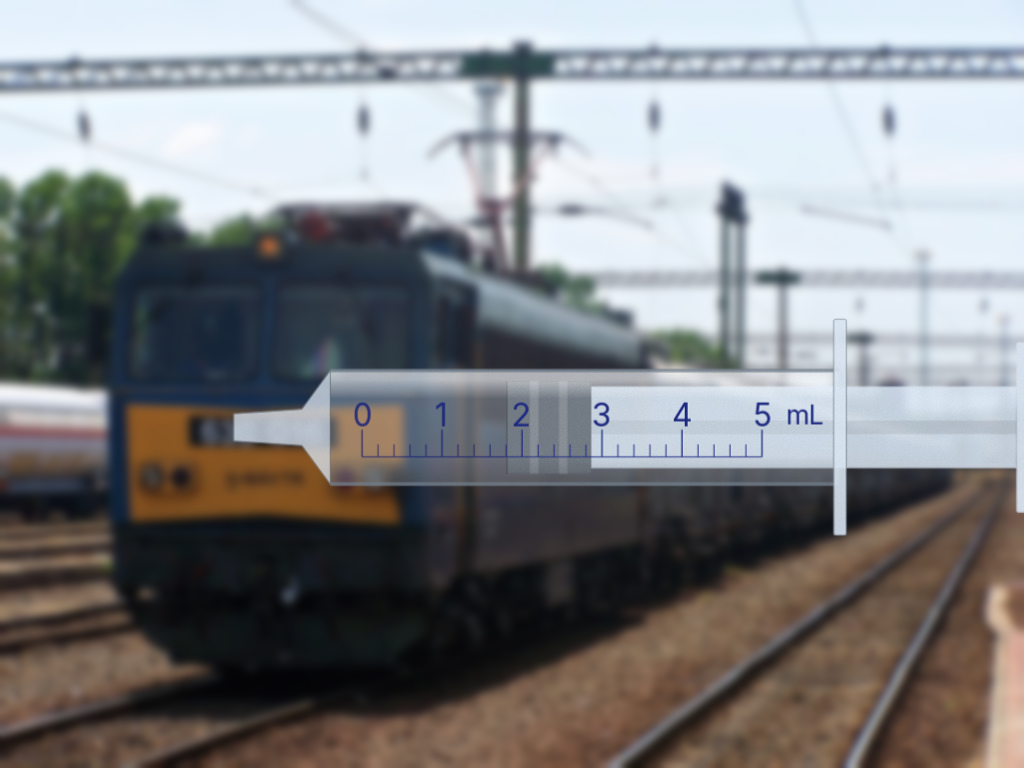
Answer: 1.8 mL
